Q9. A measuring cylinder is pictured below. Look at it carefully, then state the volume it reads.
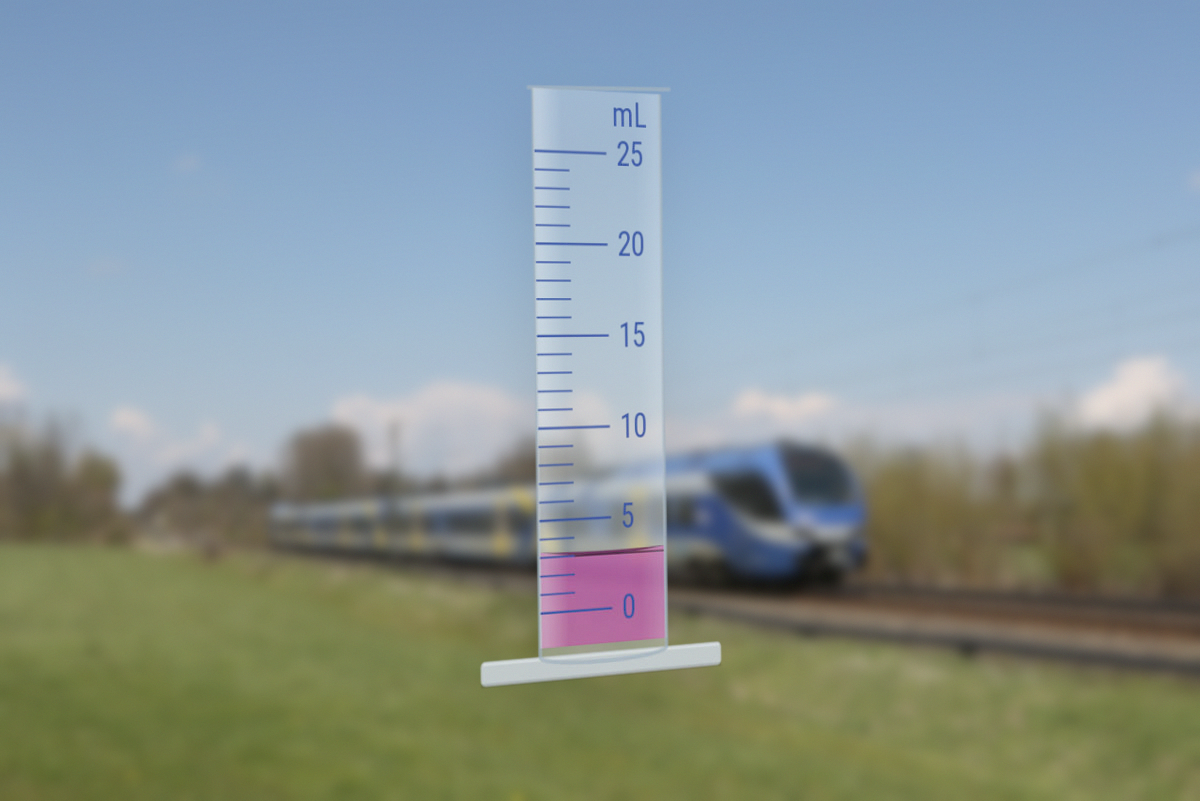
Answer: 3 mL
